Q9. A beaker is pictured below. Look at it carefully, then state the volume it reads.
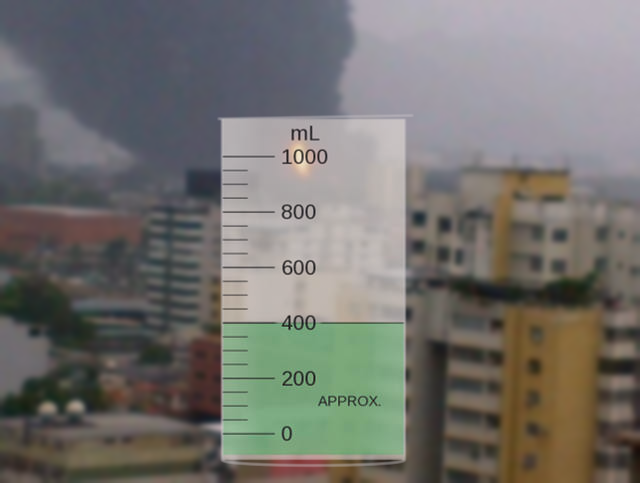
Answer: 400 mL
